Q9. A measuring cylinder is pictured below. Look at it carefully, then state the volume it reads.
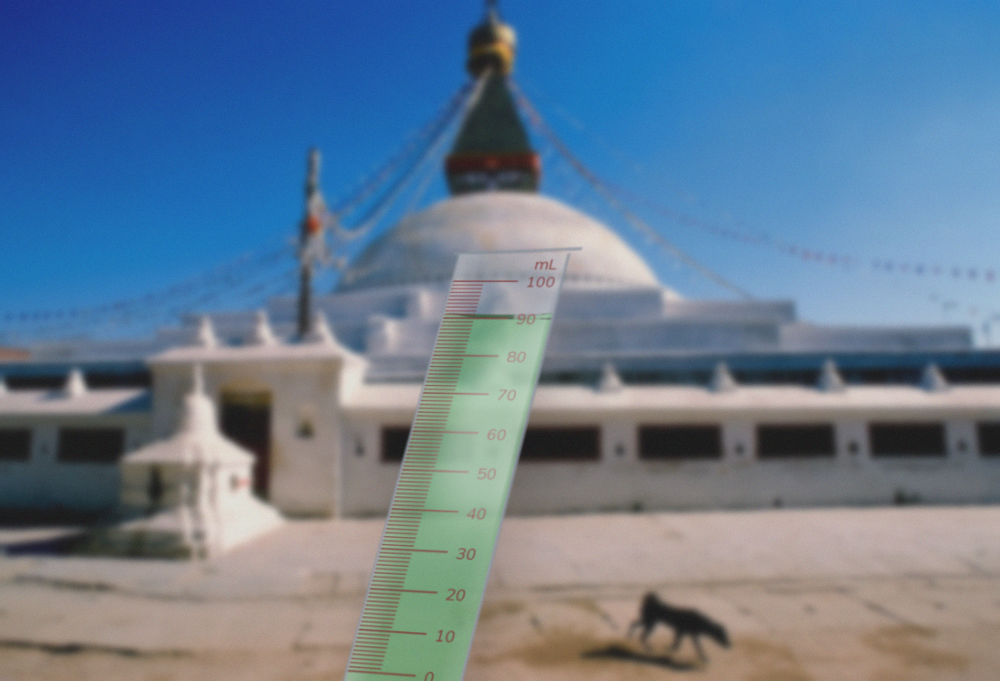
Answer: 90 mL
